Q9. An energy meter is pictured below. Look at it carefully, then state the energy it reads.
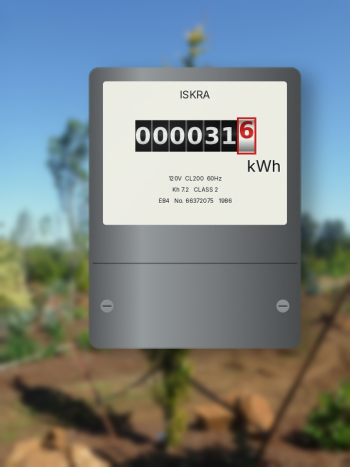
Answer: 31.6 kWh
